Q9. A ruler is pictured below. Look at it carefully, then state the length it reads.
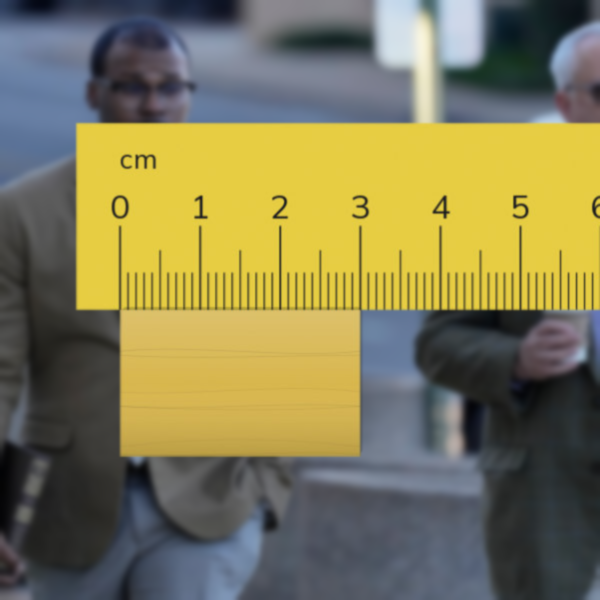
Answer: 3 cm
